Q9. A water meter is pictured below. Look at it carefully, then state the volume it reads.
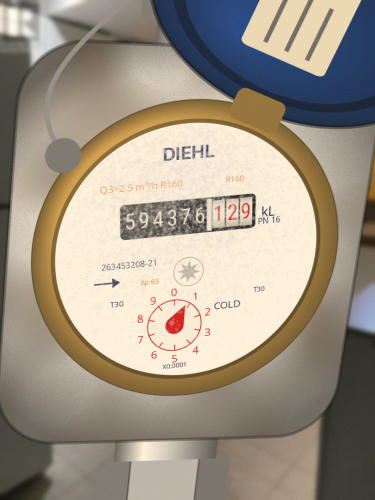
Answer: 594376.1290 kL
